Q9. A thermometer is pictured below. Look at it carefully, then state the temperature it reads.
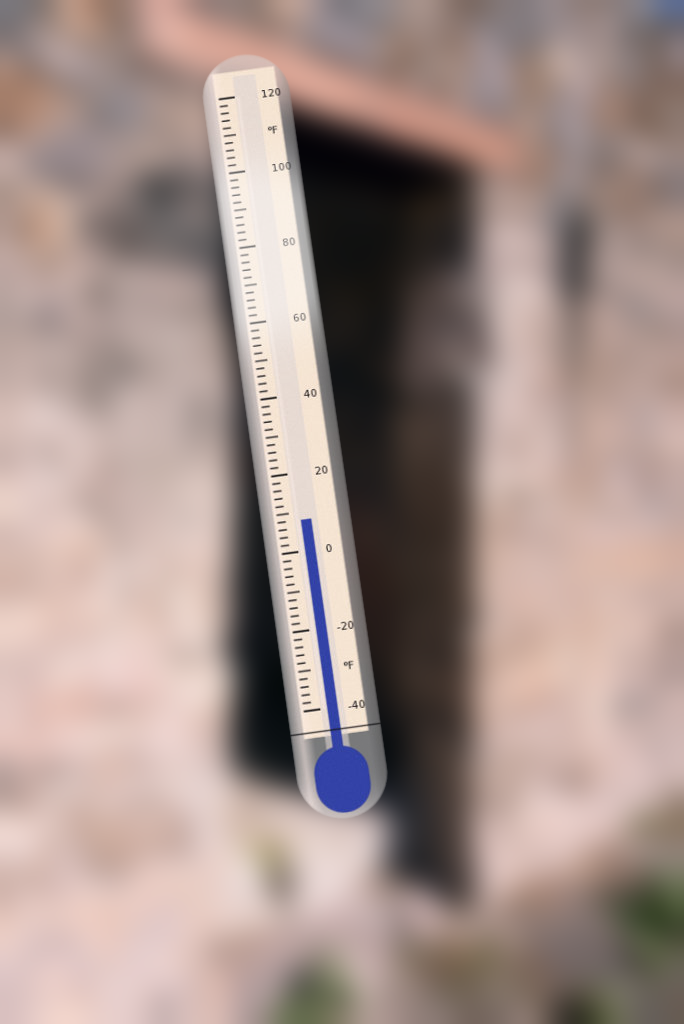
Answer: 8 °F
